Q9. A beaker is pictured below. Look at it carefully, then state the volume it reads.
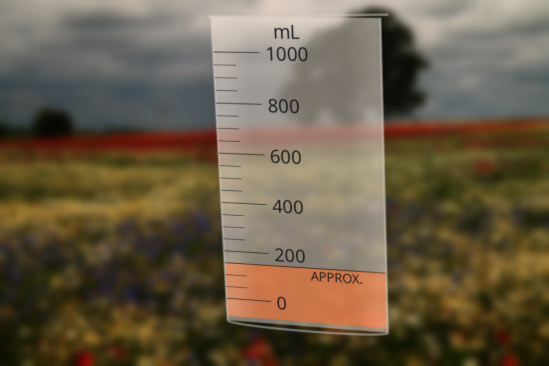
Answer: 150 mL
